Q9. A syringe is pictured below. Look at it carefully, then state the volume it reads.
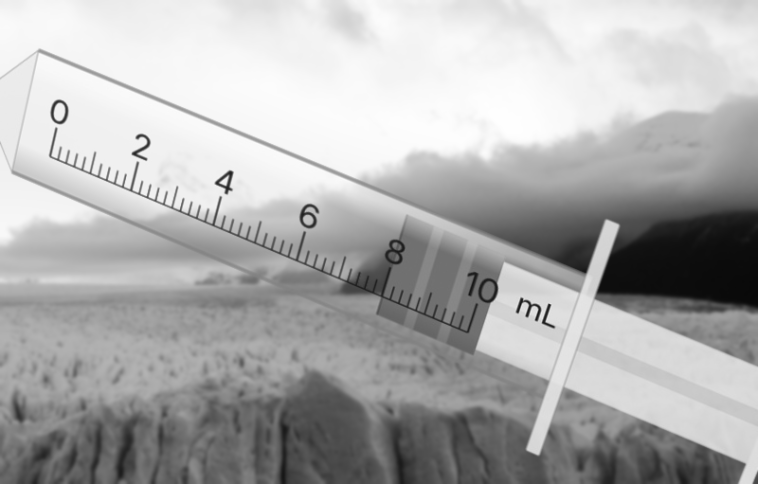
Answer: 8 mL
